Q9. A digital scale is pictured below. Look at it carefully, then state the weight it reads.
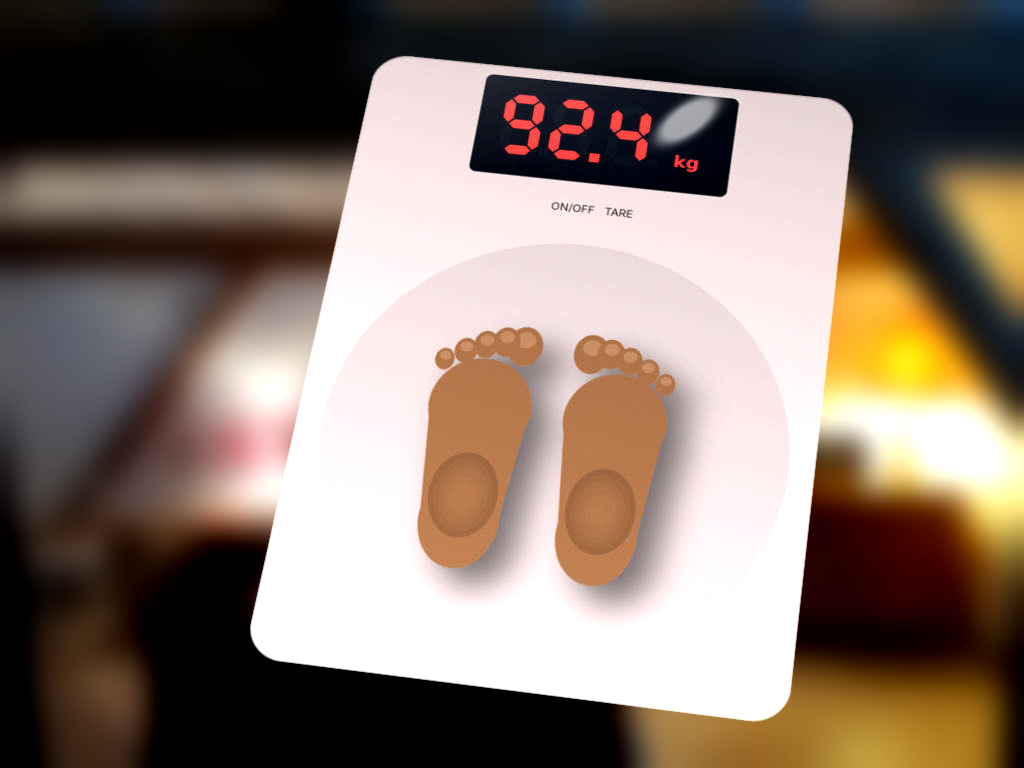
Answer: 92.4 kg
